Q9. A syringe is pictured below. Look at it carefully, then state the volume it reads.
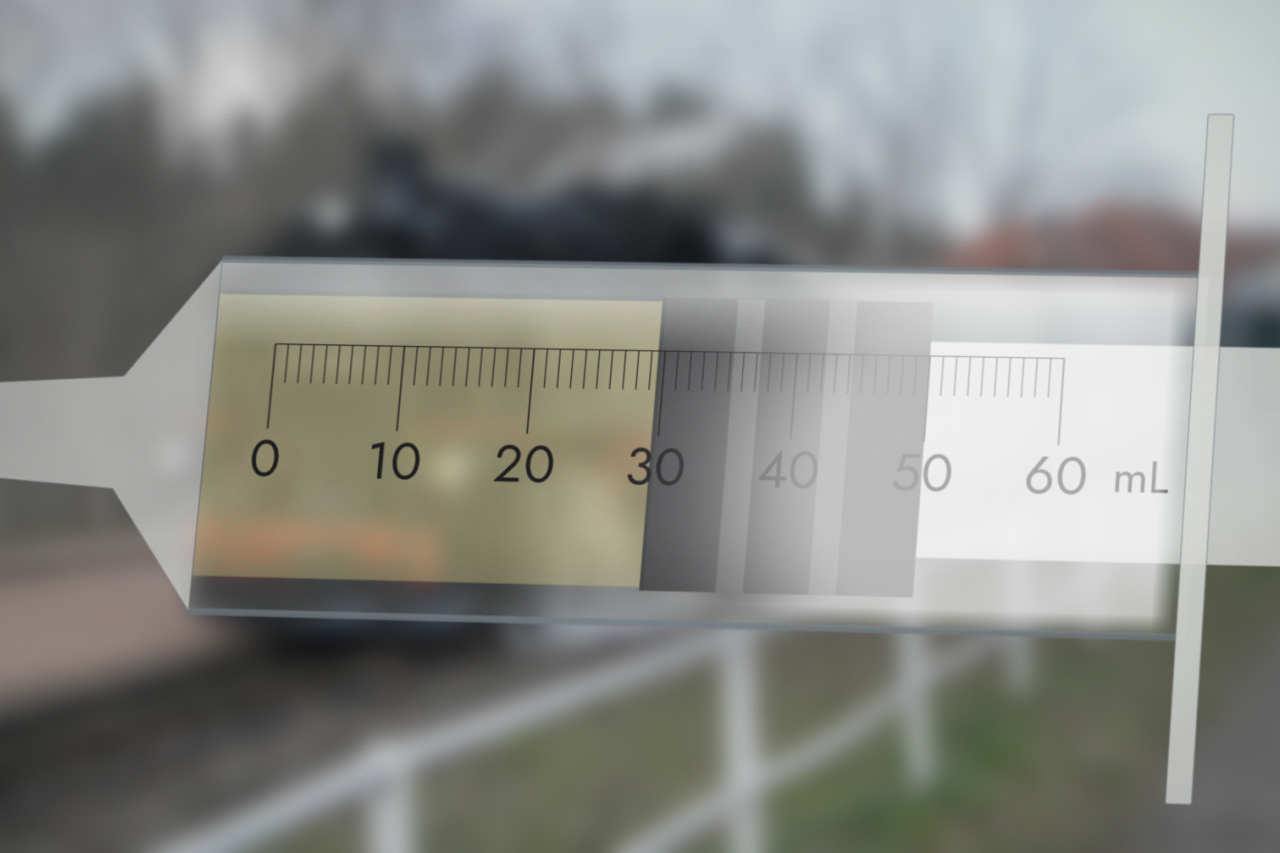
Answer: 29.5 mL
